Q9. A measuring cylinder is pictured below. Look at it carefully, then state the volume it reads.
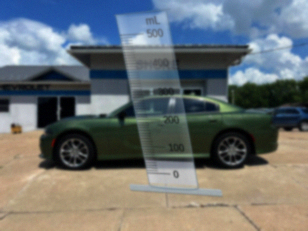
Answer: 50 mL
